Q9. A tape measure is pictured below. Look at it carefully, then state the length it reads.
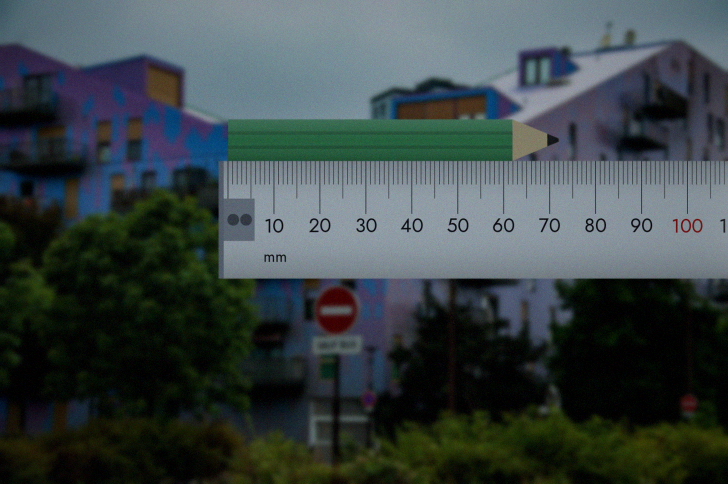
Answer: 72 mm
